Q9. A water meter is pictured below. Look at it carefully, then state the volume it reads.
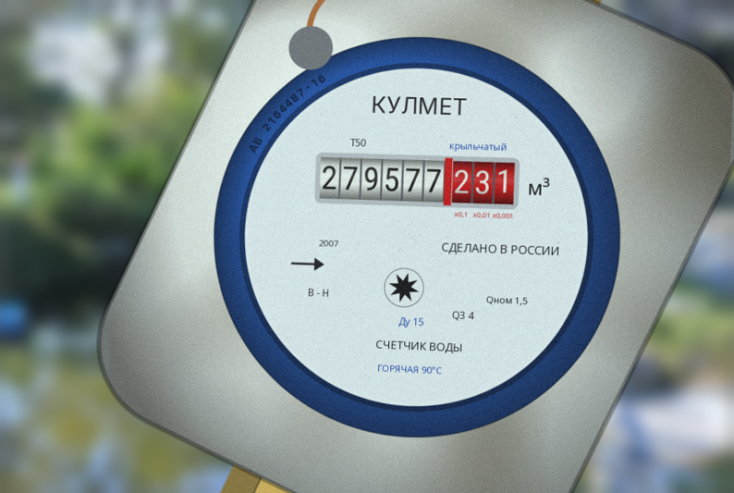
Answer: 279577.231 m³
